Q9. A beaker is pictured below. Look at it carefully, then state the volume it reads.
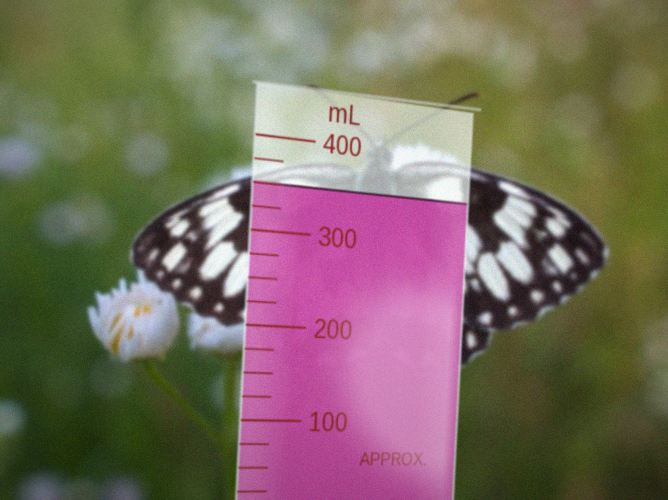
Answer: 350 mL
